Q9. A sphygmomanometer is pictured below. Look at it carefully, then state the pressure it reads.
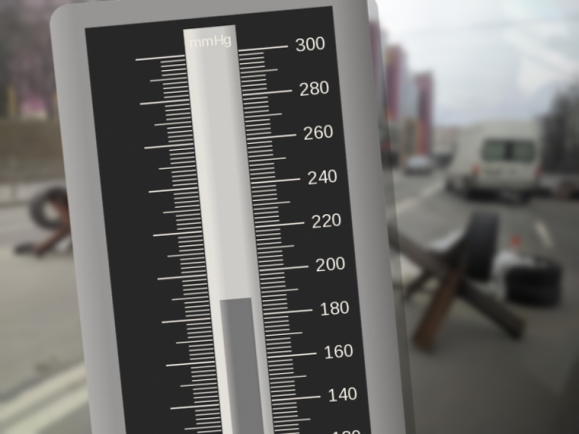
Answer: 188 mmHg
